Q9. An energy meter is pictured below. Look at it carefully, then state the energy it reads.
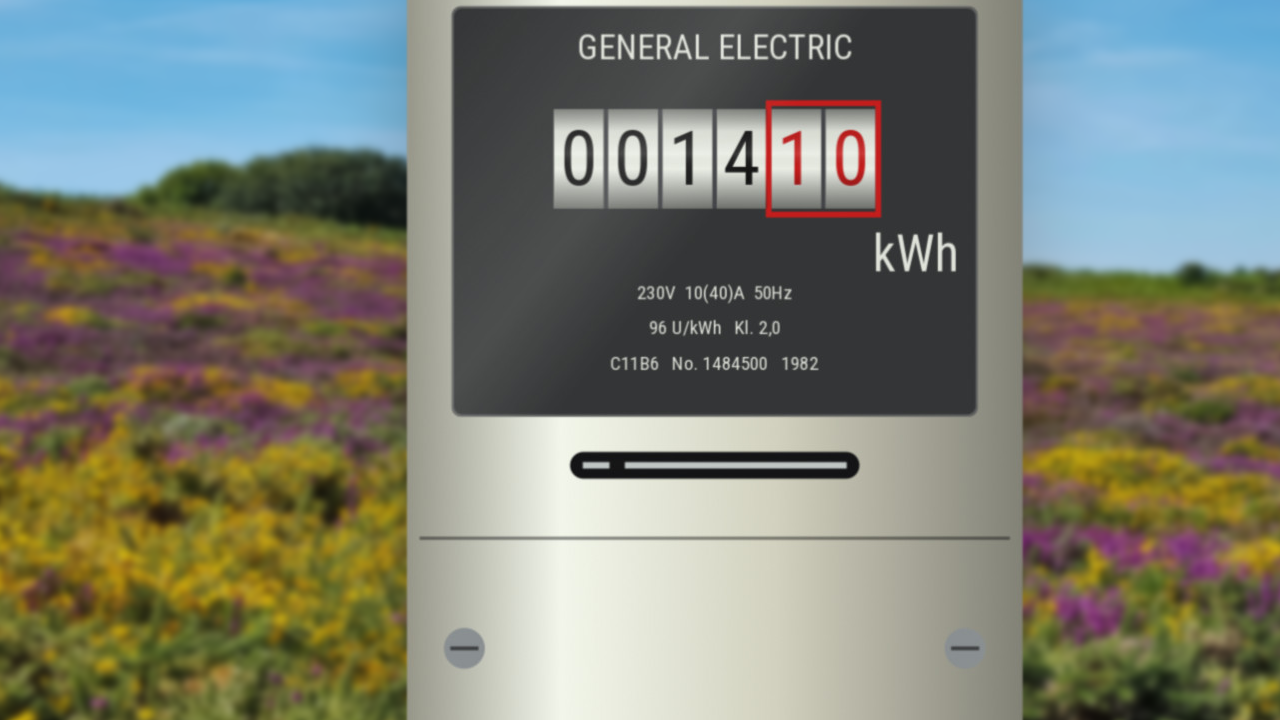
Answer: 14.10 kWh
